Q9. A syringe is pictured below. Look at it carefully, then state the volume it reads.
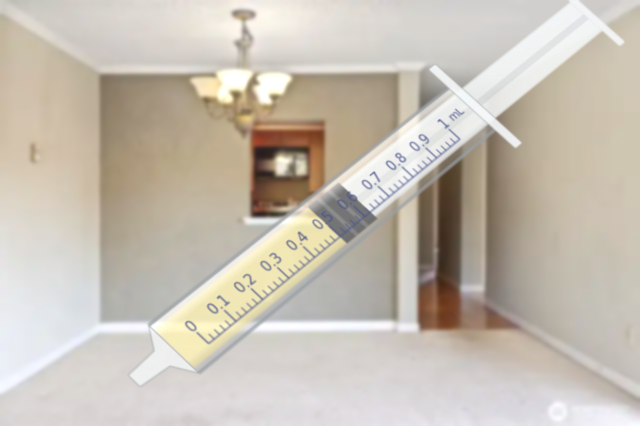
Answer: 0.5 mL
